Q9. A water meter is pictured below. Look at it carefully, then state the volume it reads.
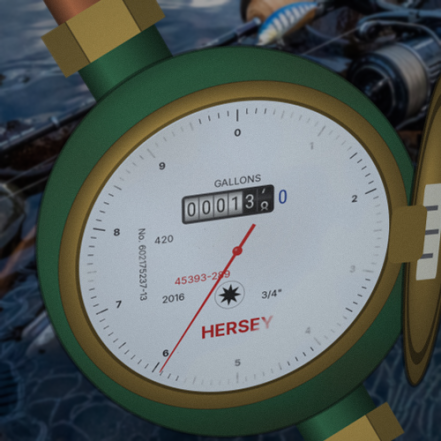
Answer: 1375.9 gal
